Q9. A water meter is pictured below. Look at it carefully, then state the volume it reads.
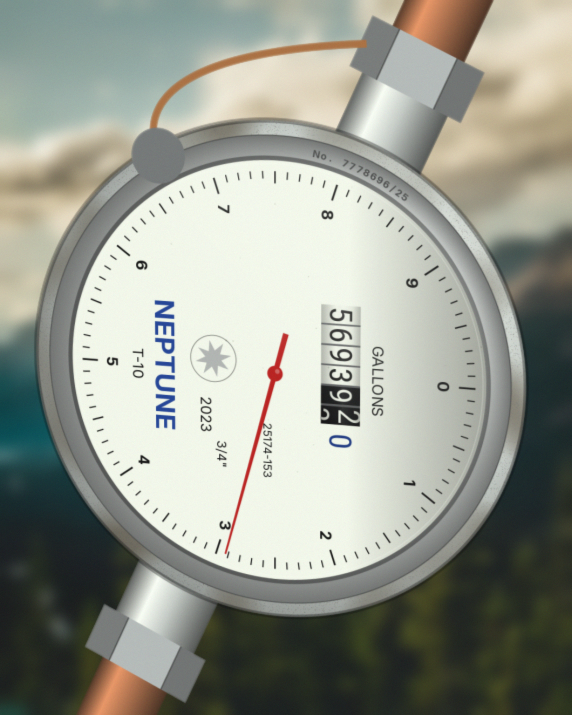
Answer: 5693922.9 gal
